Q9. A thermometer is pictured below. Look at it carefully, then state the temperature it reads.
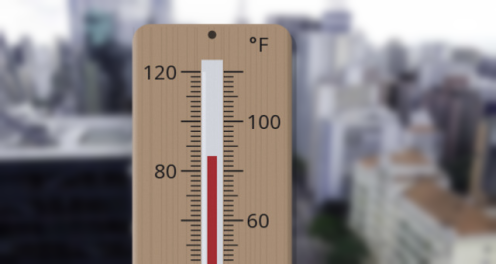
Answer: 86 °F
